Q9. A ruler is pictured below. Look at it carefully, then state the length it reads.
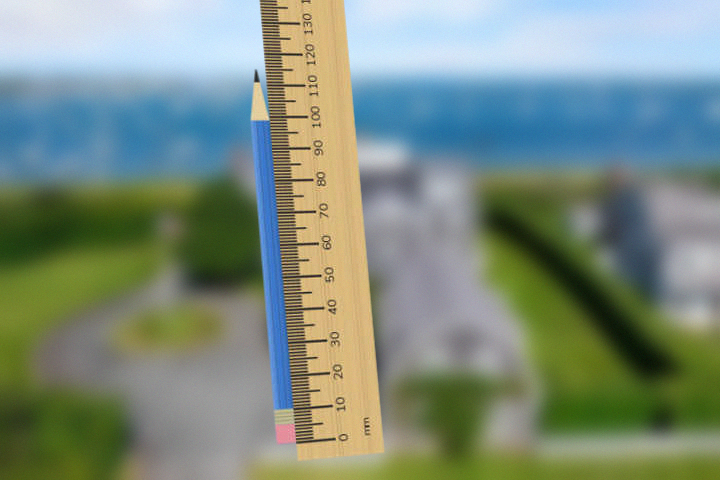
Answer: 115 mm
